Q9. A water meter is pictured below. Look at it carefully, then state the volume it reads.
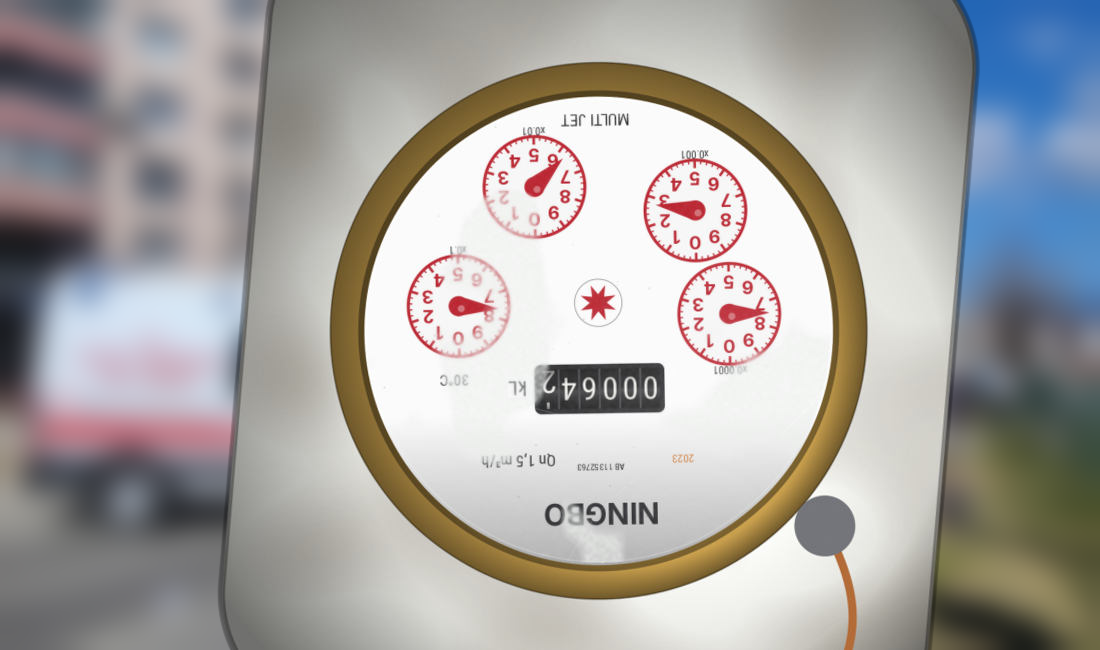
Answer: 641.7627 kL
